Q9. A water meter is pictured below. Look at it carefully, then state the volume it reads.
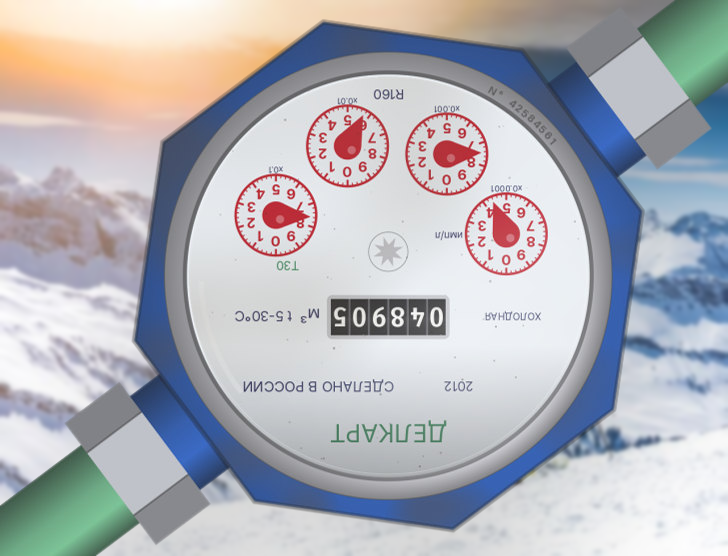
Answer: 48905.7574 m³
